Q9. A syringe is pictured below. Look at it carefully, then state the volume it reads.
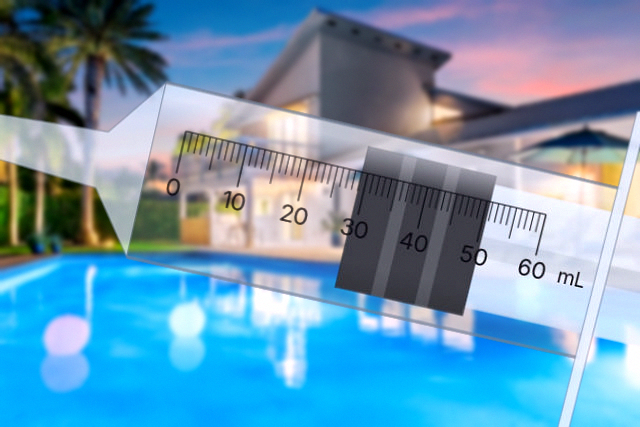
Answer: 29 mL
